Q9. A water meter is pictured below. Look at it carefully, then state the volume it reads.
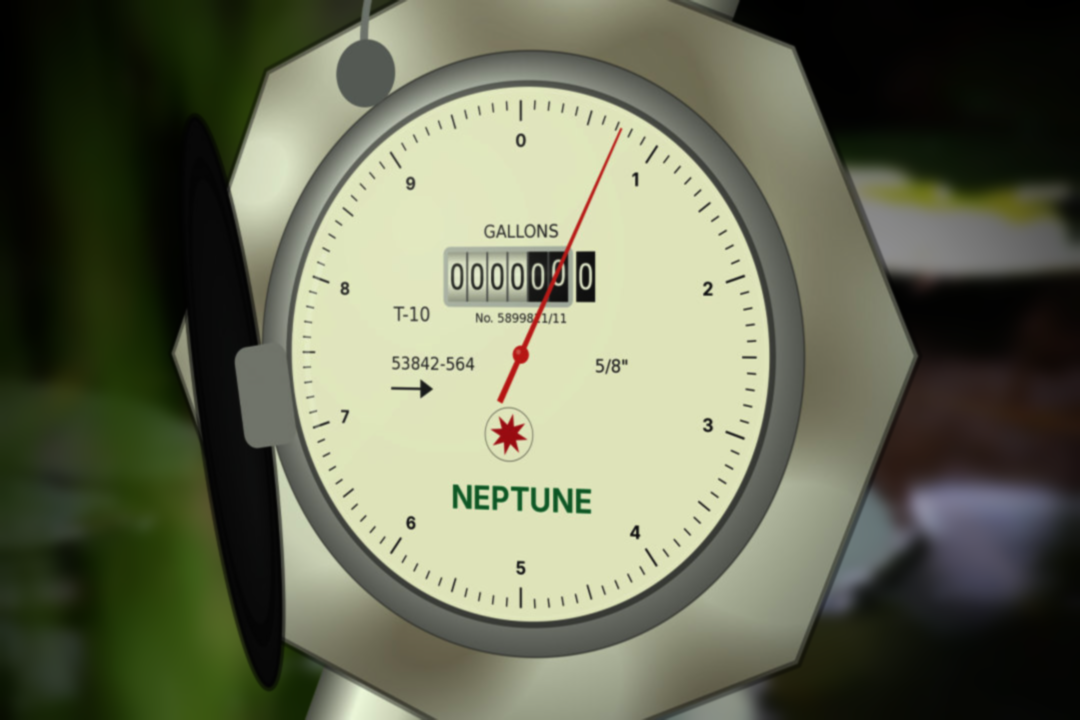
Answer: 0.7 gal
